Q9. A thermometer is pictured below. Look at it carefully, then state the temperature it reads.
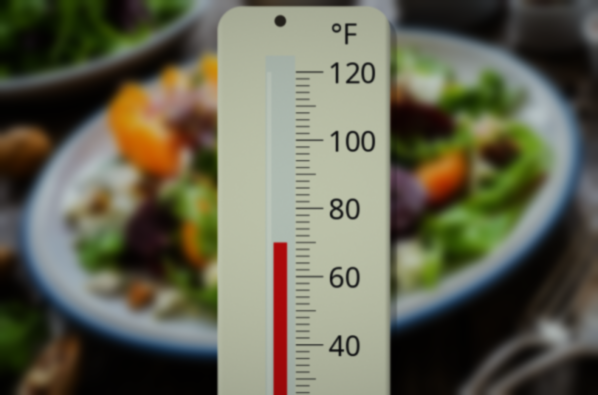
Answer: 70 °F
